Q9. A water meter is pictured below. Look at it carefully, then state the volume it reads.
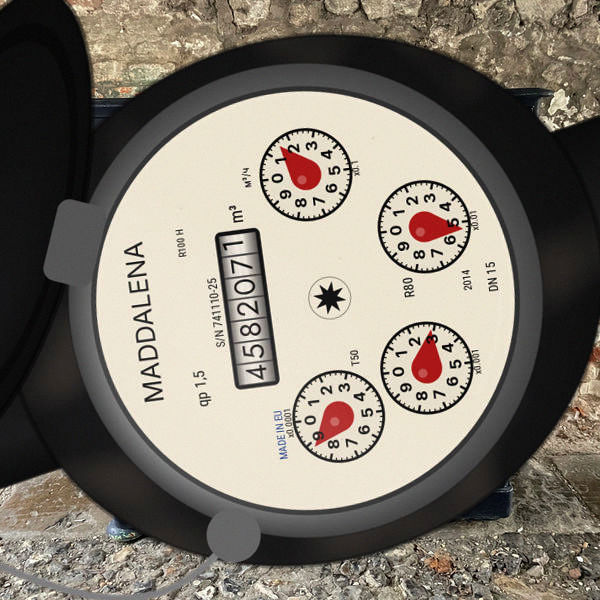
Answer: 4582071.1528 m³
